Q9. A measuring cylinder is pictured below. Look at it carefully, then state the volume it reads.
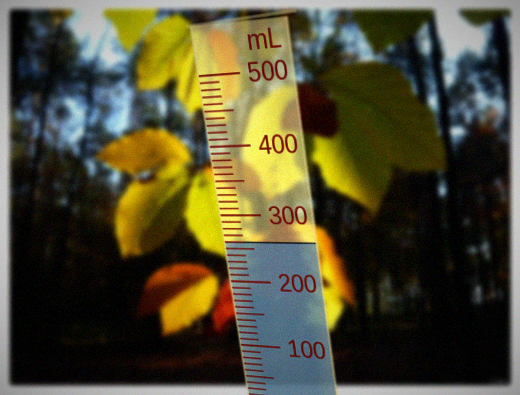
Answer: 260 mL
